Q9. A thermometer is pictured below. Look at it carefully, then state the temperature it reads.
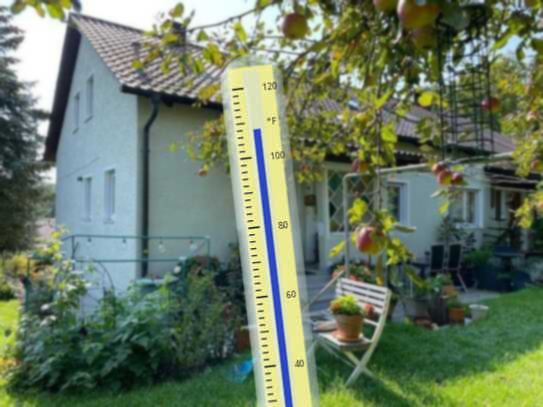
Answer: 108 °F
